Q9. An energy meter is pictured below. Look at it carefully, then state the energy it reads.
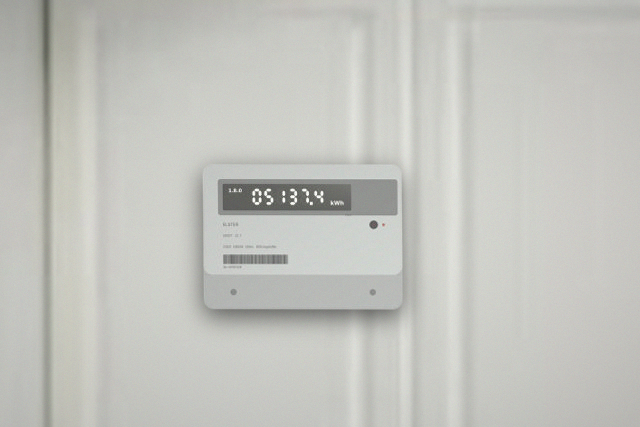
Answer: 5137.4 kWh
